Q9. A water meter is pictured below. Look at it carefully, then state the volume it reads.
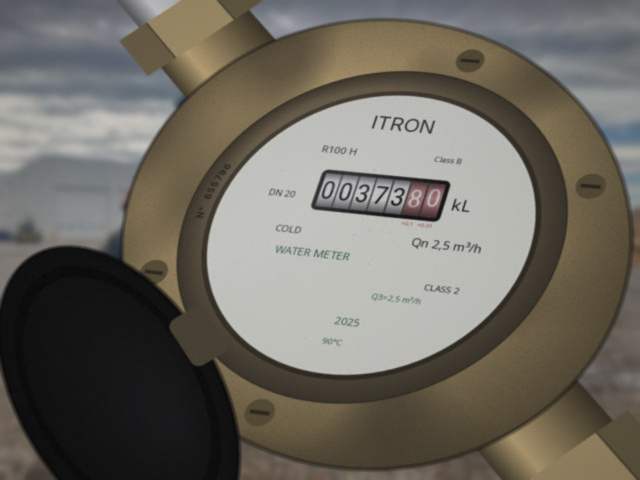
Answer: 373.80 kL
